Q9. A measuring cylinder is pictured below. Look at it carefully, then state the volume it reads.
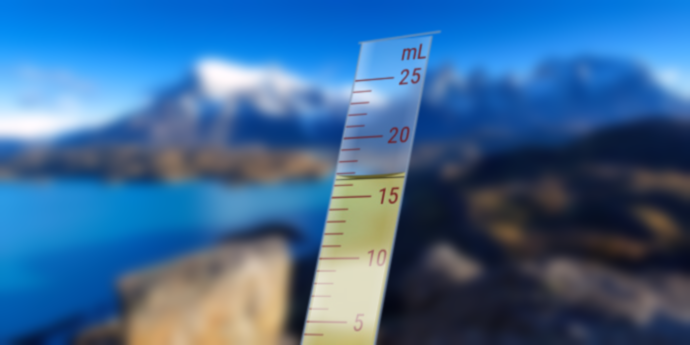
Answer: 16.5 mL
